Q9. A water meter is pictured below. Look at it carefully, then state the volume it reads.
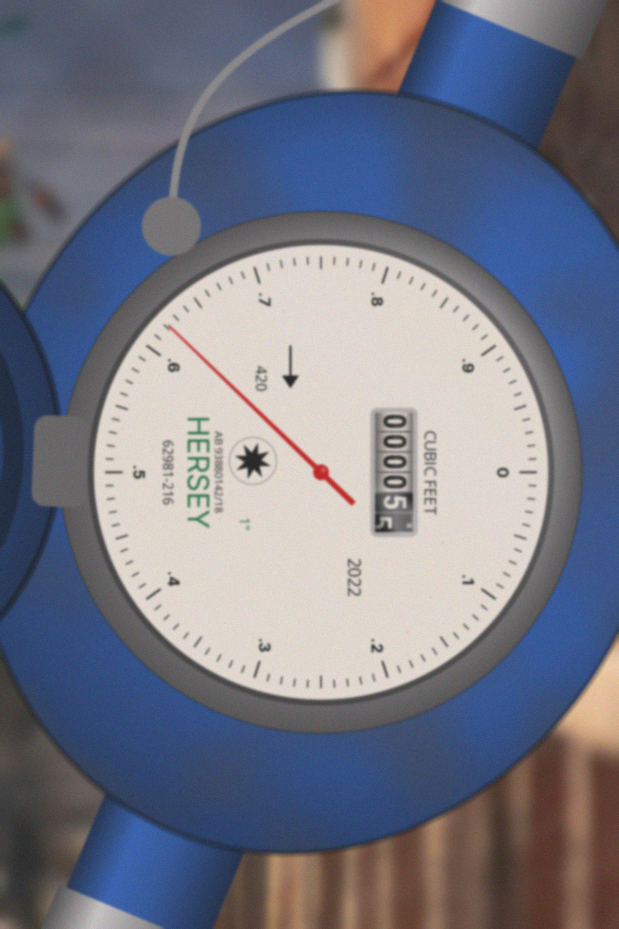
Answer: 54.62 ft³
